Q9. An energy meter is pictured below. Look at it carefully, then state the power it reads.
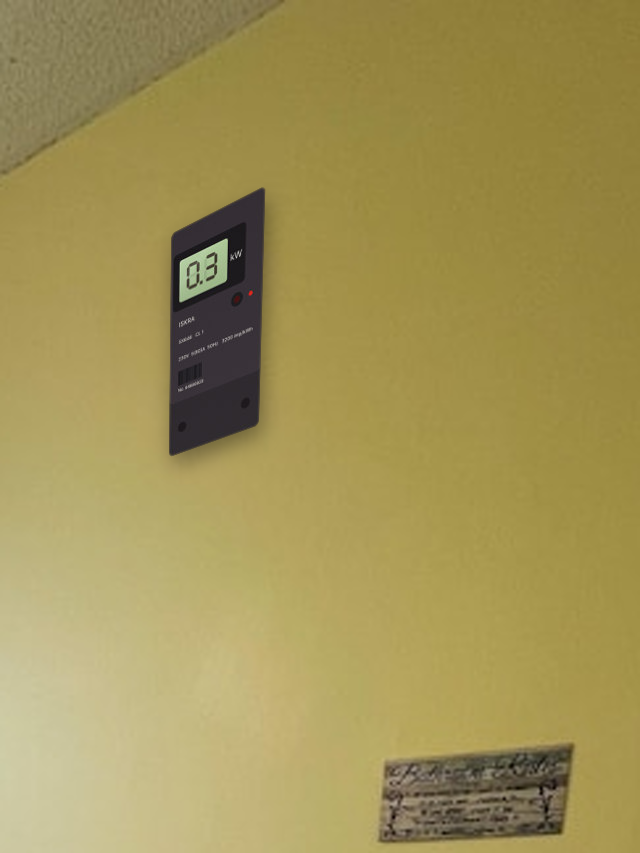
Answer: 0.3 kW
